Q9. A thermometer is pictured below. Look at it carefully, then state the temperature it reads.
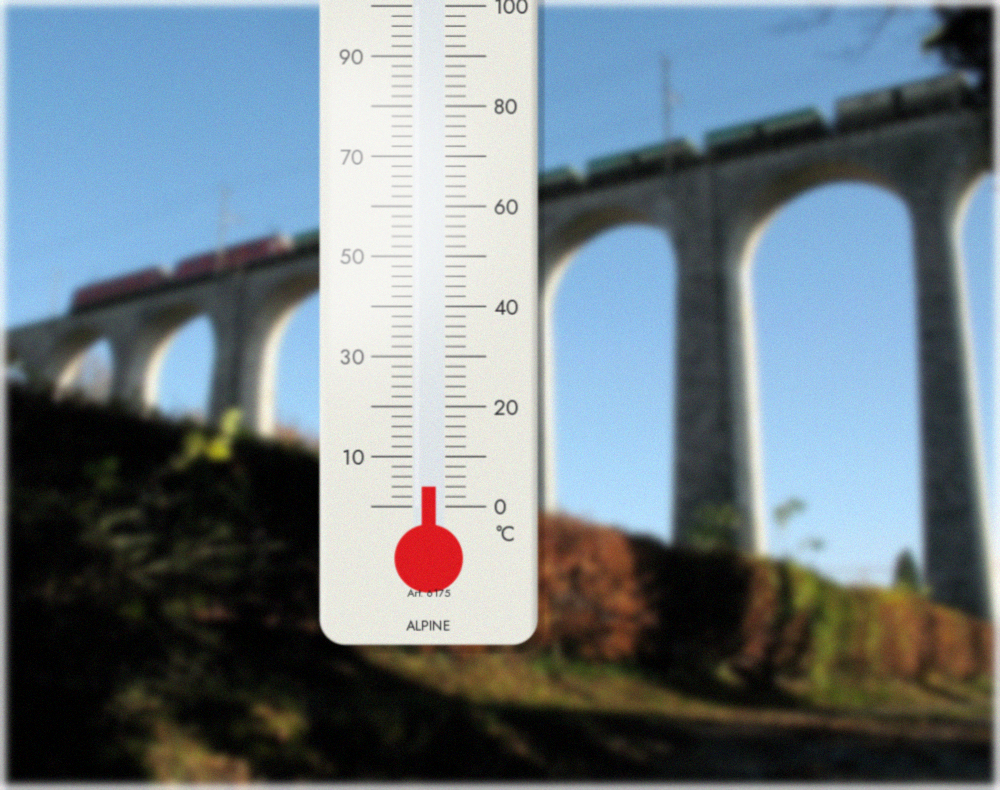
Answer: 4 °C
